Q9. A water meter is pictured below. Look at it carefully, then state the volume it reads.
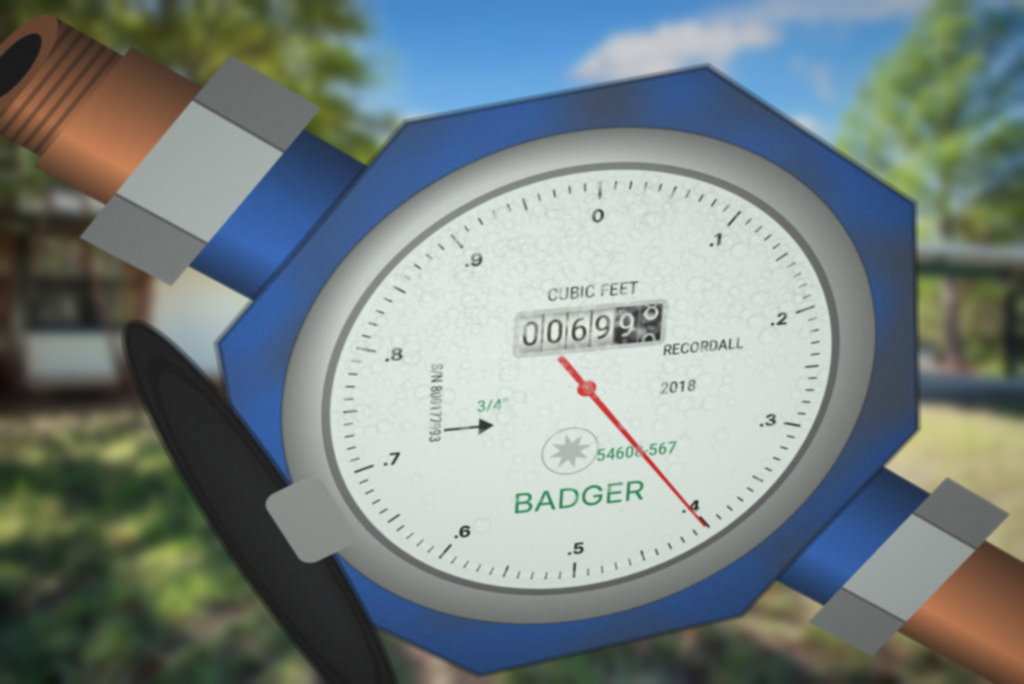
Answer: 6998.40 ft³
